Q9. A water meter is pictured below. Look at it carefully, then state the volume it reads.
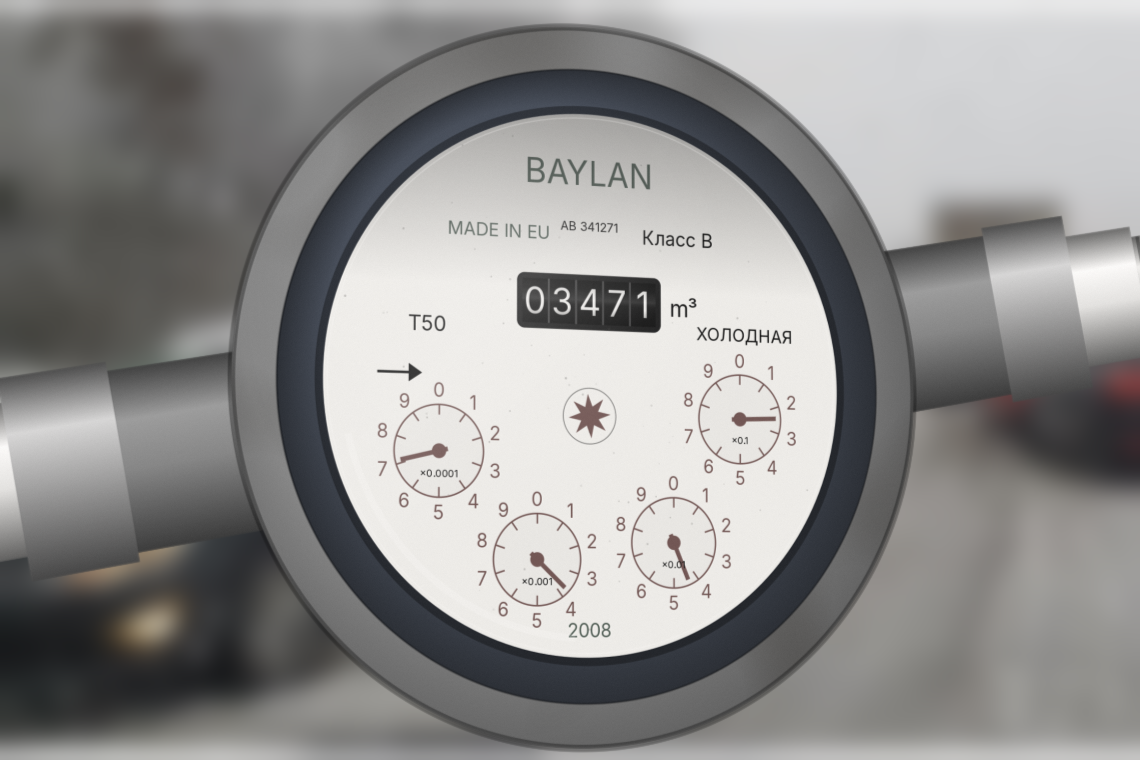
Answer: 3471.2437 m³
